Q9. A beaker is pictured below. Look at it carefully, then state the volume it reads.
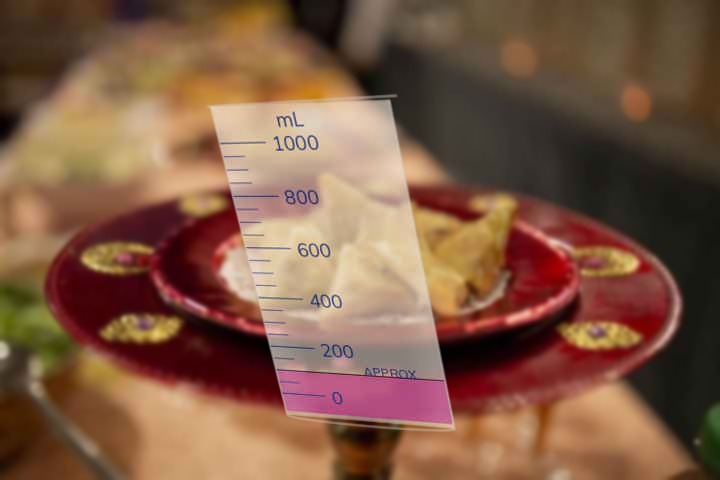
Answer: 100 mL
